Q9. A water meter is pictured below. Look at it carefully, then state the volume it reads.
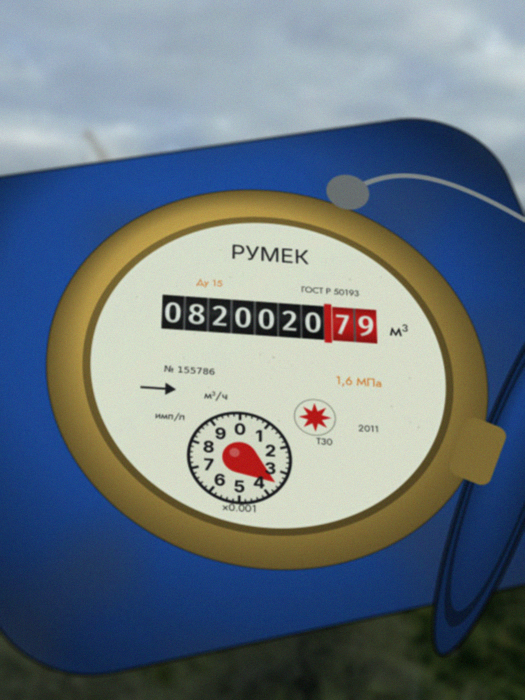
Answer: 820020.793 m³
